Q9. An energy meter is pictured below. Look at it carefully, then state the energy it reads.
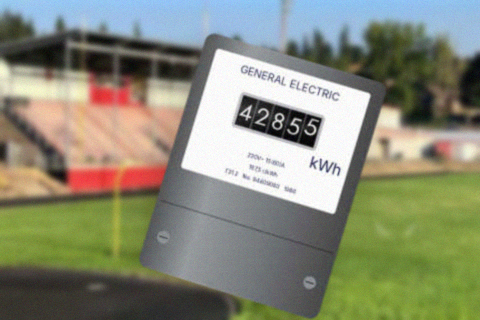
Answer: 42855 kWh
